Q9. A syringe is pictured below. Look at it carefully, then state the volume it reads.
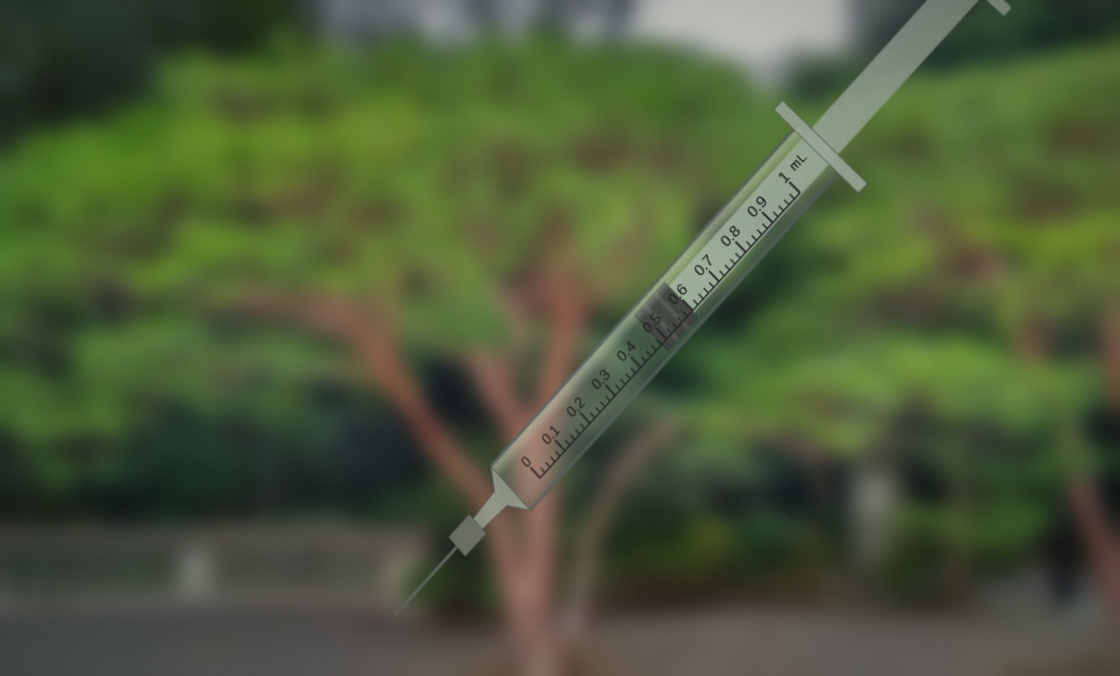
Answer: 0.48 mL
